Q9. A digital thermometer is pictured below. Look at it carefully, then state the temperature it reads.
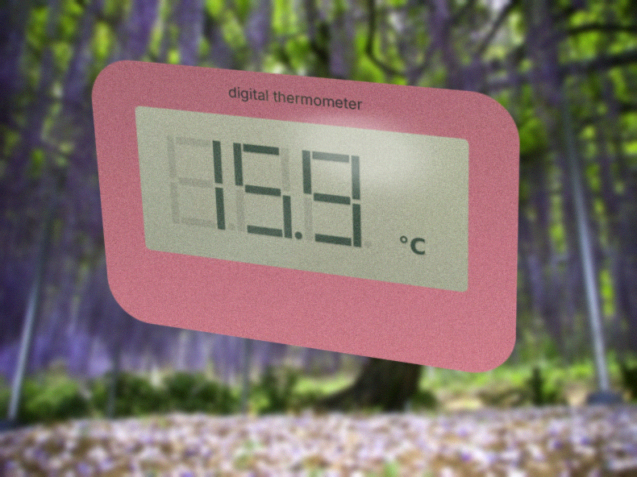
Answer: 15.9 °C
